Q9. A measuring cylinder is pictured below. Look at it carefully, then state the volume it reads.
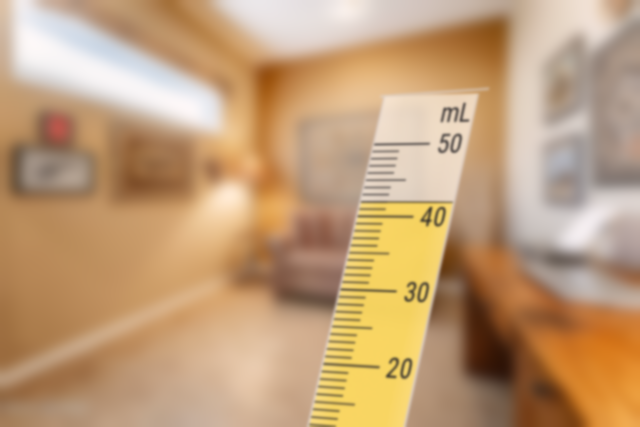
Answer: 42 mL
